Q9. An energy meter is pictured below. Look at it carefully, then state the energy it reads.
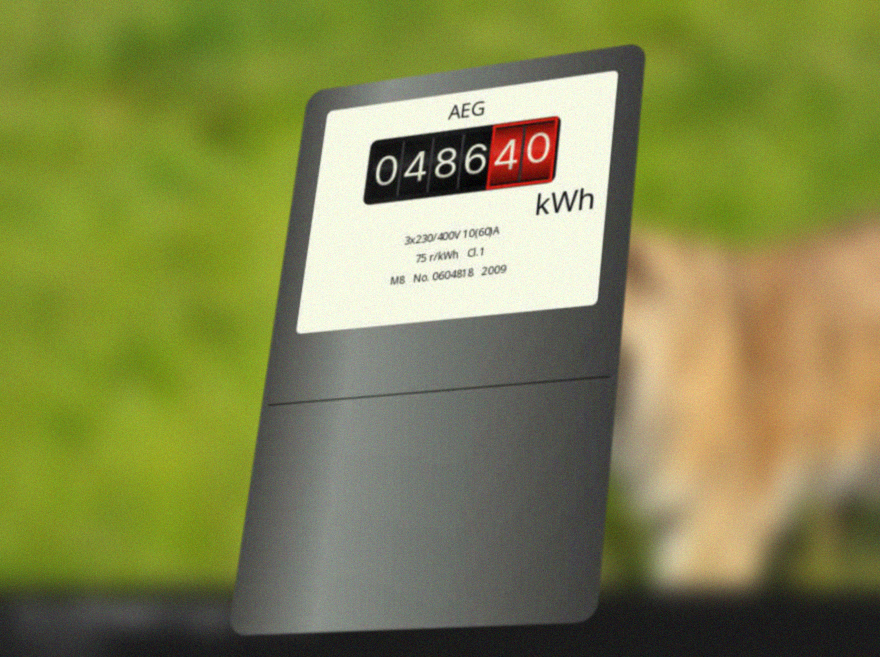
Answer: 486.40 kWh
